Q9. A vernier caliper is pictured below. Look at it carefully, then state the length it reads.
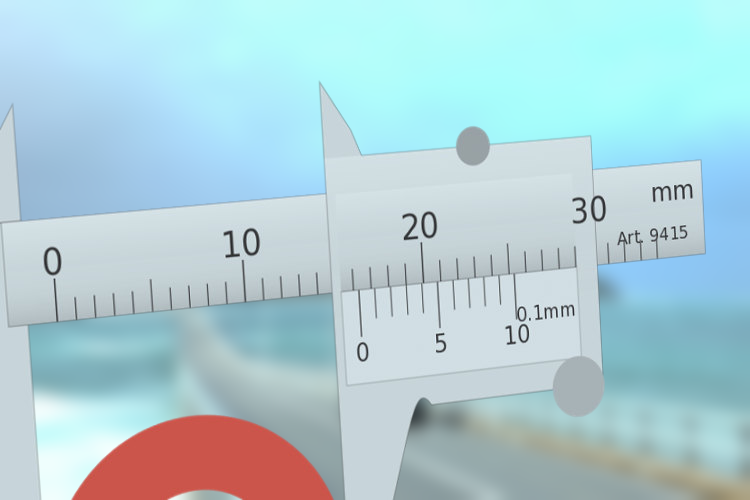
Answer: 16.3 mm
